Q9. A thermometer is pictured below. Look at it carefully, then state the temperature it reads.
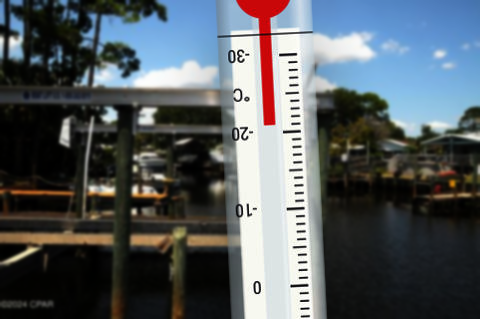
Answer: -21 °C
